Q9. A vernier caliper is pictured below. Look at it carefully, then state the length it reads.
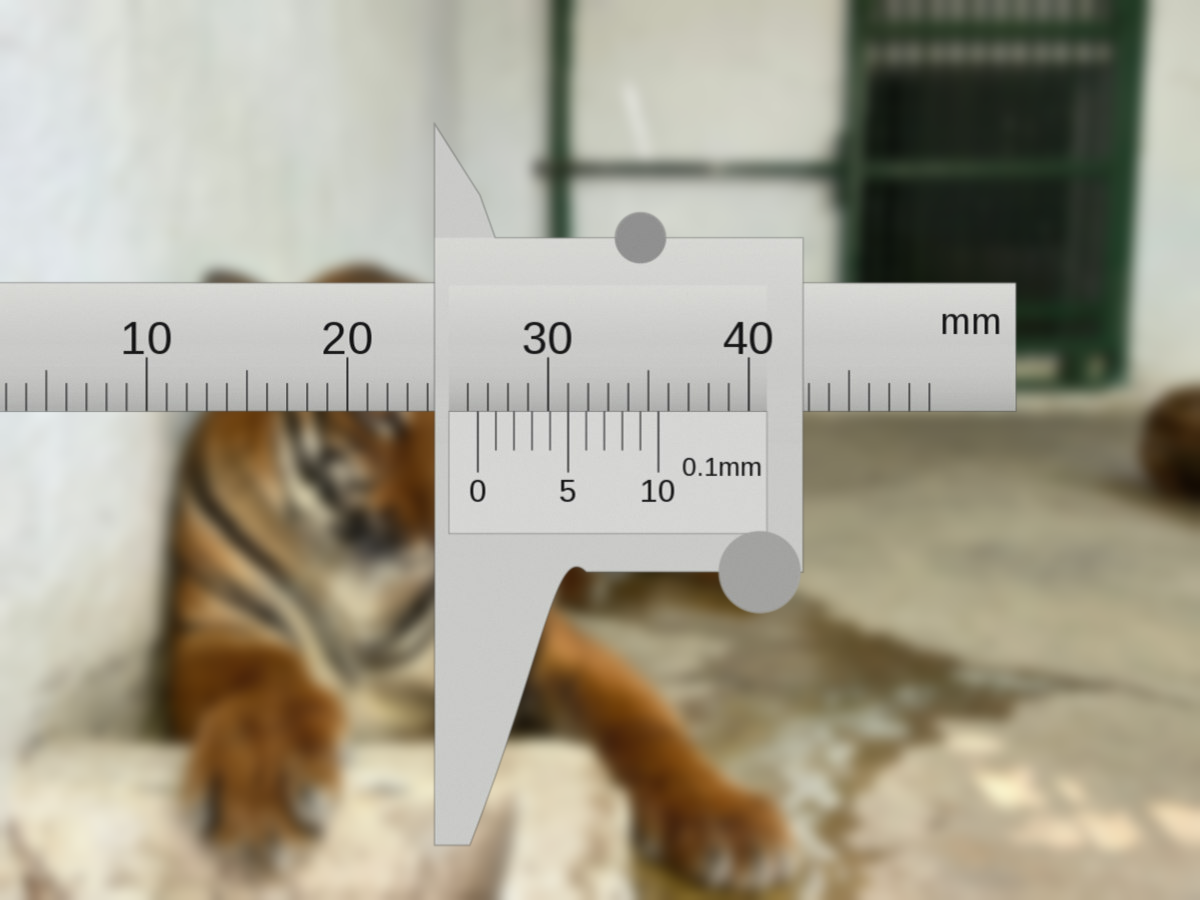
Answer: 26.5 mm
